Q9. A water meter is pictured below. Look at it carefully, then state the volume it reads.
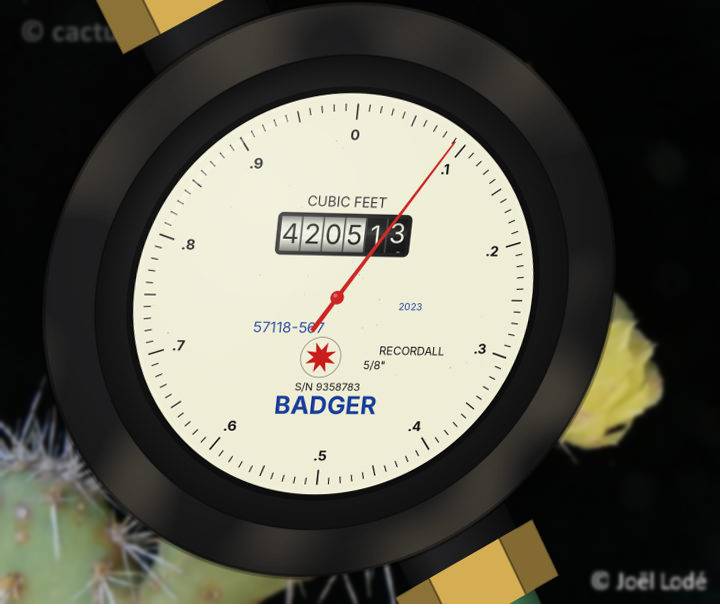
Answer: 420513.09 ft³
